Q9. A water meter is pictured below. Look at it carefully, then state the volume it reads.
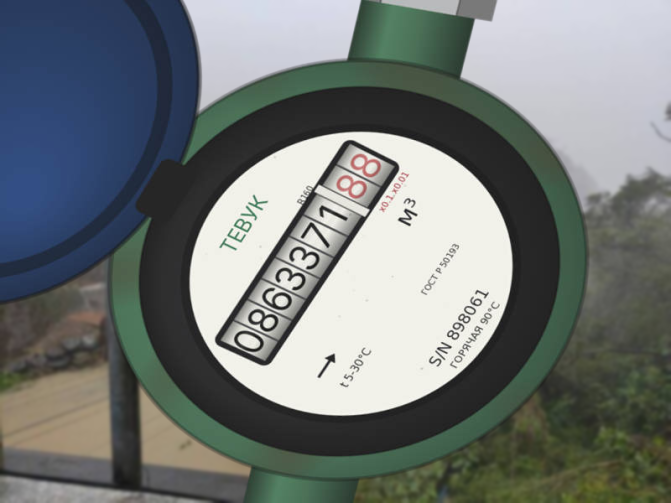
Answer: 863371.88 m³
